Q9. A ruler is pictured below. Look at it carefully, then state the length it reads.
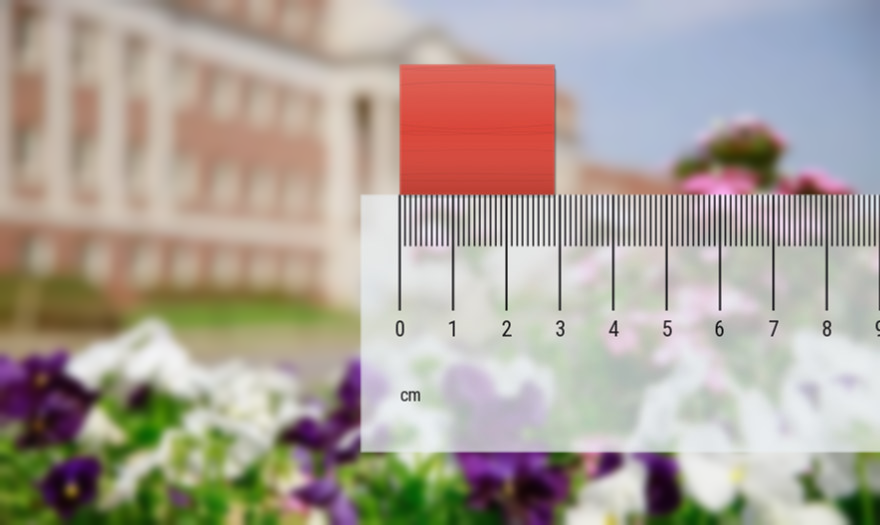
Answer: 2.9 cm
